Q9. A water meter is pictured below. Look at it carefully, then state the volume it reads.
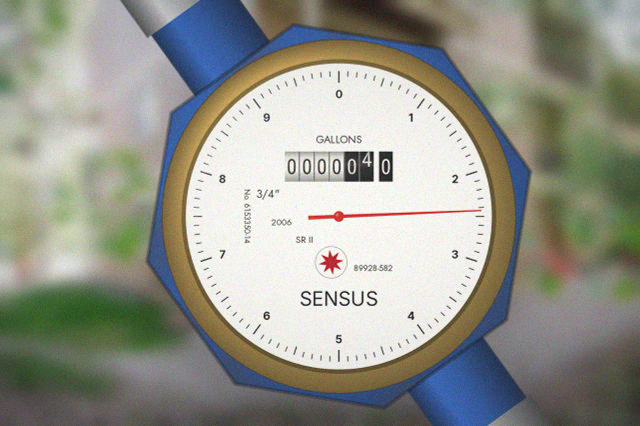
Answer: 42.4 gal
